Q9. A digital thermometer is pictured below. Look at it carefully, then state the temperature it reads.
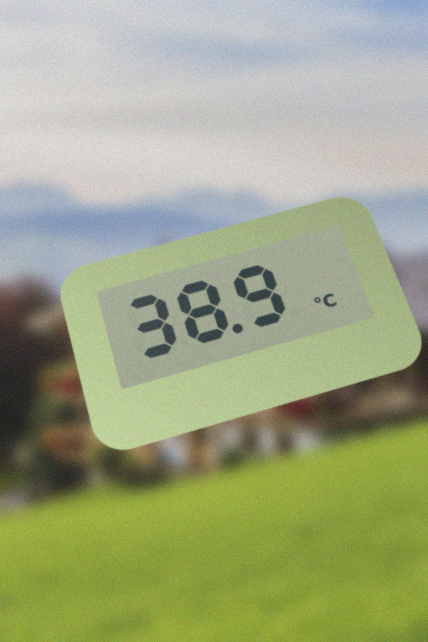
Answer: 38.9 °C
